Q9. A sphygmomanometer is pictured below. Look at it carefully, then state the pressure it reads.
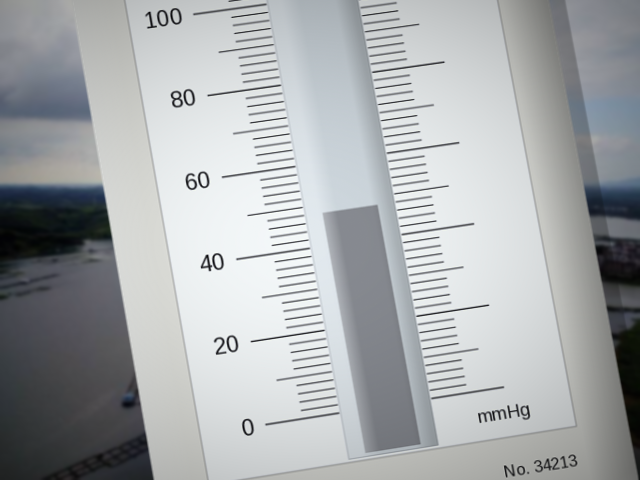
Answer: 48 mmHg
